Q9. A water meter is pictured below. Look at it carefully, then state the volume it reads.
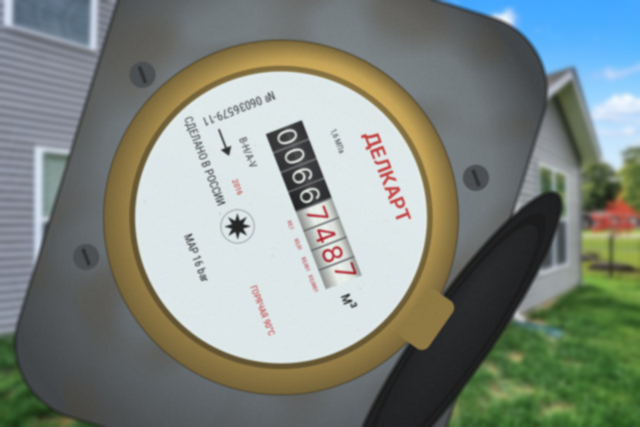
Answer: 66.7487 m³
